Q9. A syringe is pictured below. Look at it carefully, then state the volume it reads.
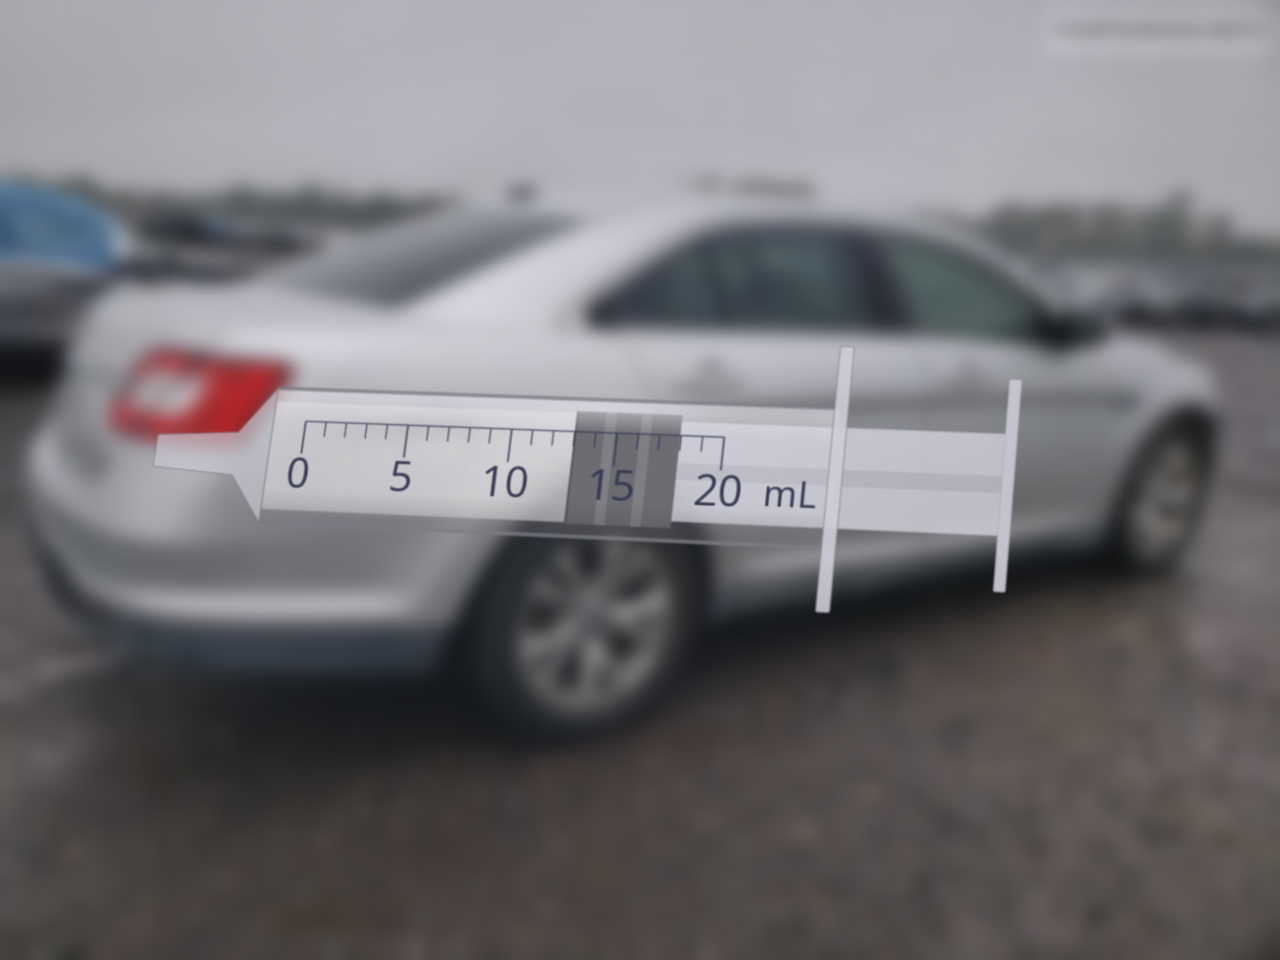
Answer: 13 mL
